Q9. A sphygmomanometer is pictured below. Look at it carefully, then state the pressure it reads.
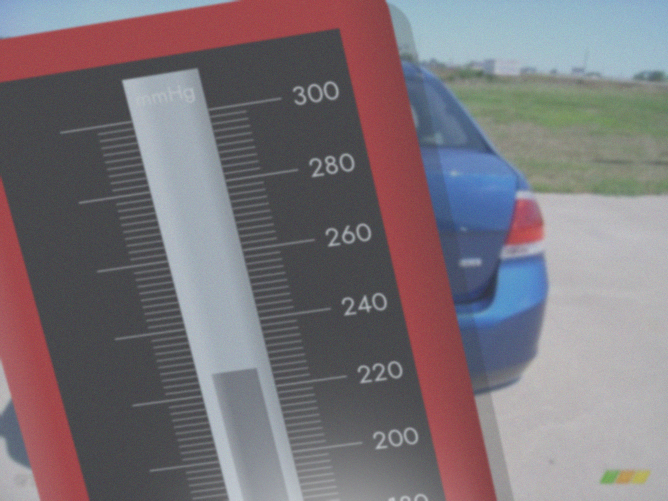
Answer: 226 mmHg
